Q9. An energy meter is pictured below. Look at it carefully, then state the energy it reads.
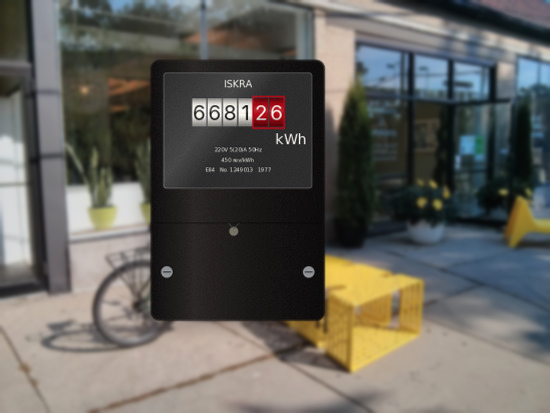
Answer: 6681.26 kWh
